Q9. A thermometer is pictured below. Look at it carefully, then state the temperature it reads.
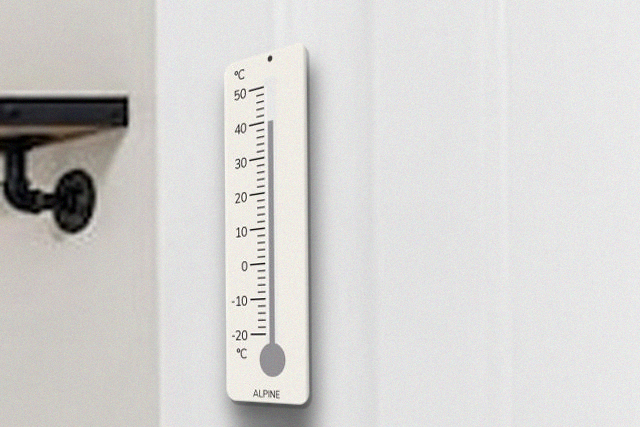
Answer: 40 °C
